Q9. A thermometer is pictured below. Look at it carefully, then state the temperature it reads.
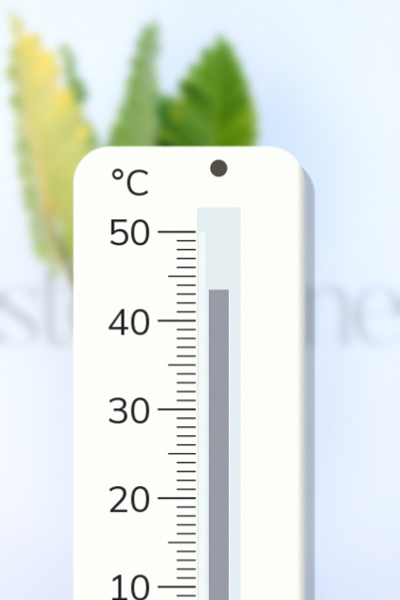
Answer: 43.5 °C
